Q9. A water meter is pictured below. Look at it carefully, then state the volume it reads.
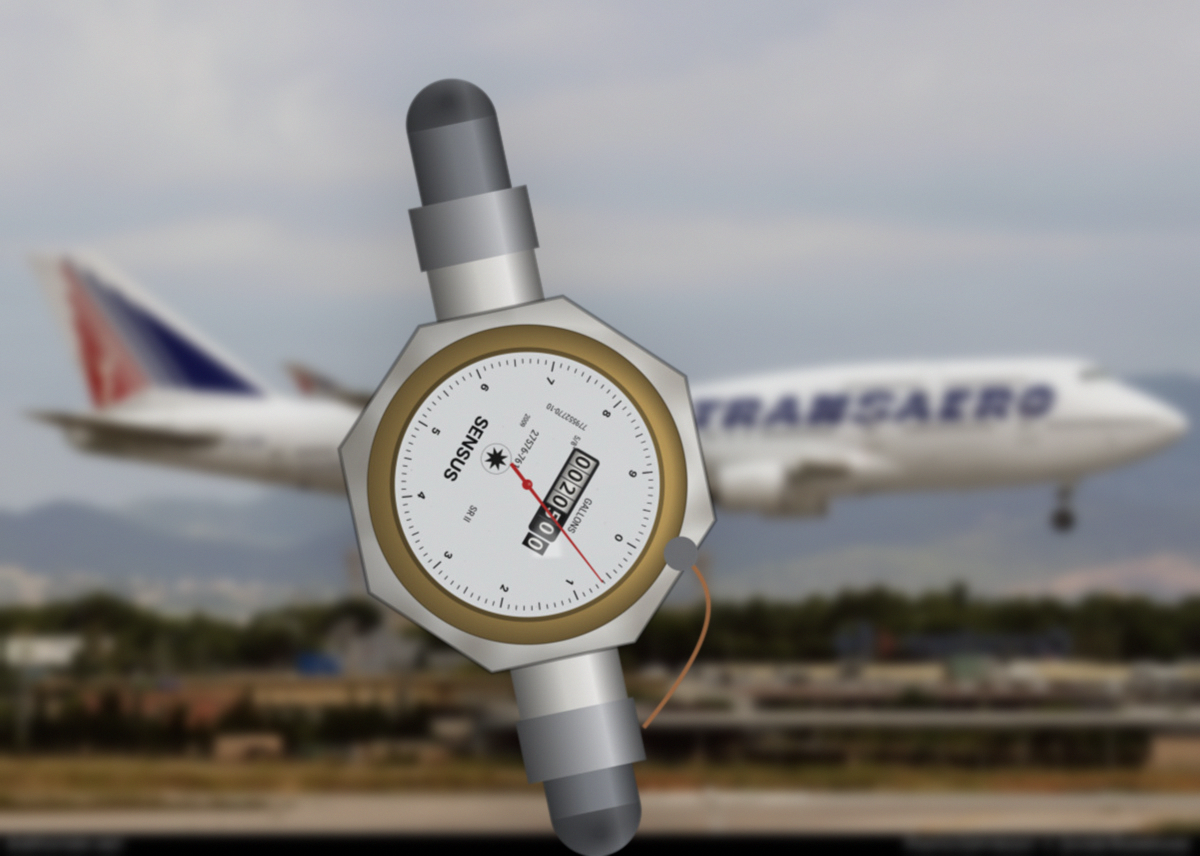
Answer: 20500.6 gal
